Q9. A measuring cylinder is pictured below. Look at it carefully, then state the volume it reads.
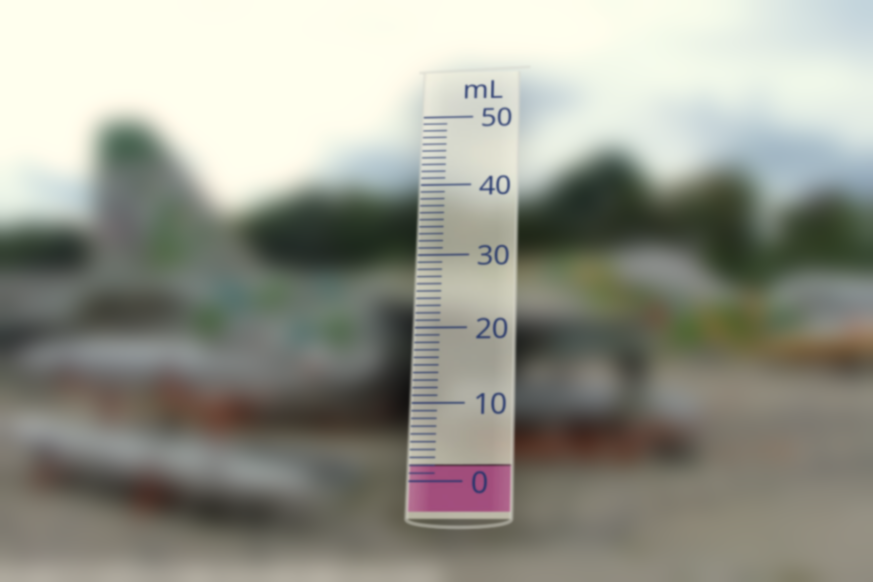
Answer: 2 mL
